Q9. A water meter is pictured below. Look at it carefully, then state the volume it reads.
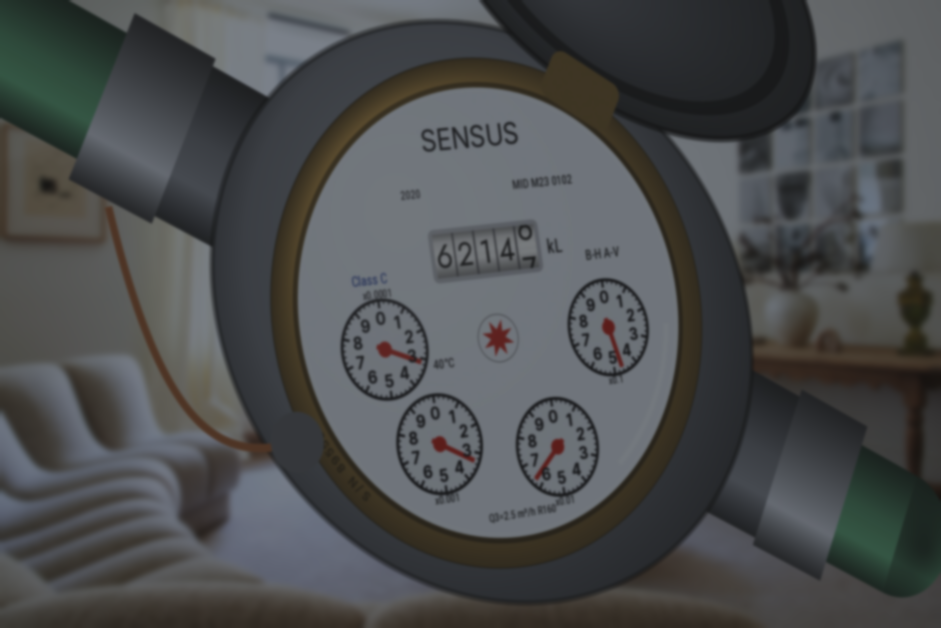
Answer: 62146.4633 kL
